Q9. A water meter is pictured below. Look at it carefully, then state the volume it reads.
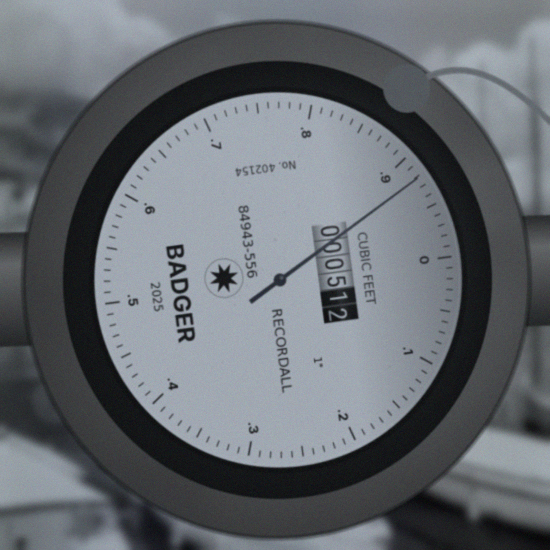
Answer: 511.92 ft³
